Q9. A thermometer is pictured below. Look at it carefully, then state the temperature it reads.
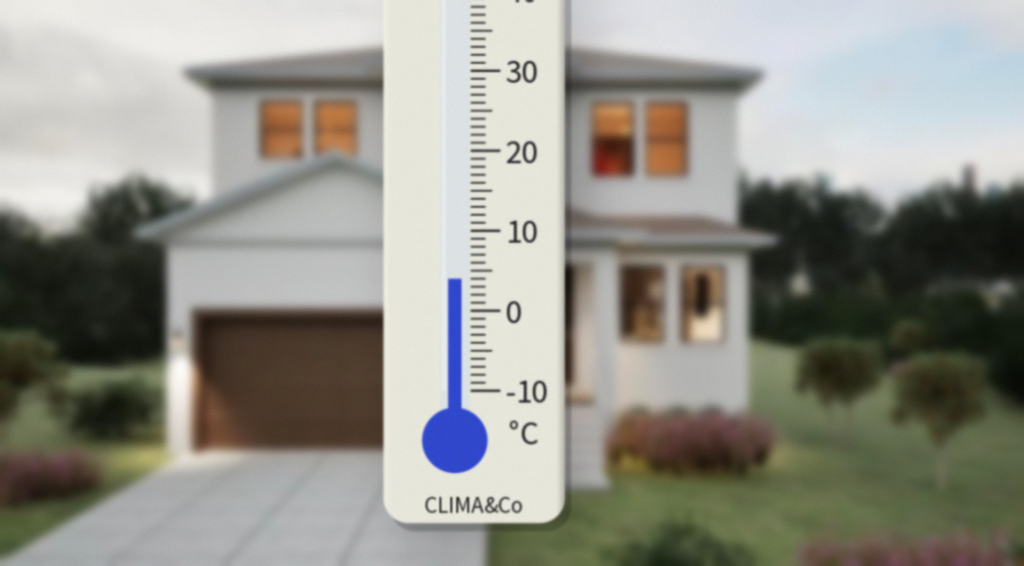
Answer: 4 °C
